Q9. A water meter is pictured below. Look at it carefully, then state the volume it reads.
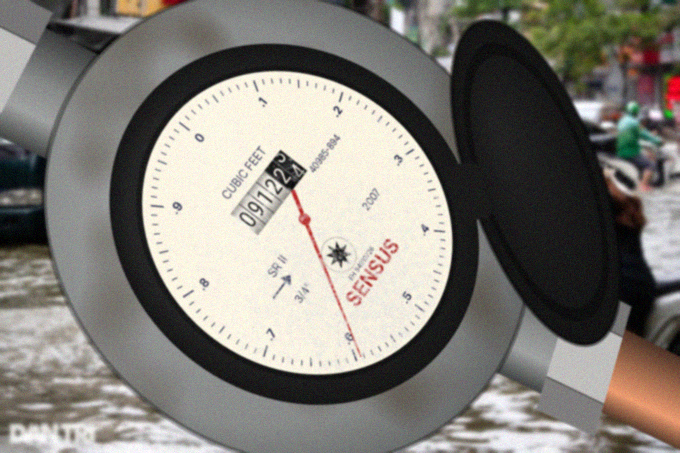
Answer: 91223.59 ft³
